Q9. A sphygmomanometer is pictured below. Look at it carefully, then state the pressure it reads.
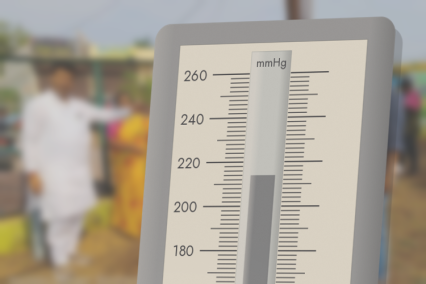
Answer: 214 mmHg
